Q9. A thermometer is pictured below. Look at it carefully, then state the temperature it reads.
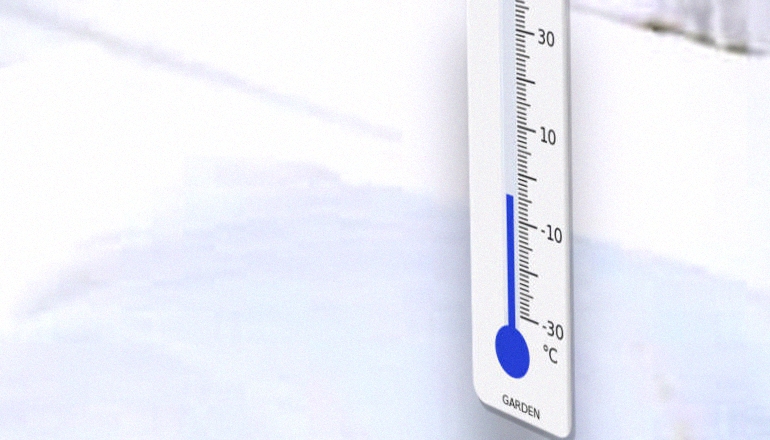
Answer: -5 °C
